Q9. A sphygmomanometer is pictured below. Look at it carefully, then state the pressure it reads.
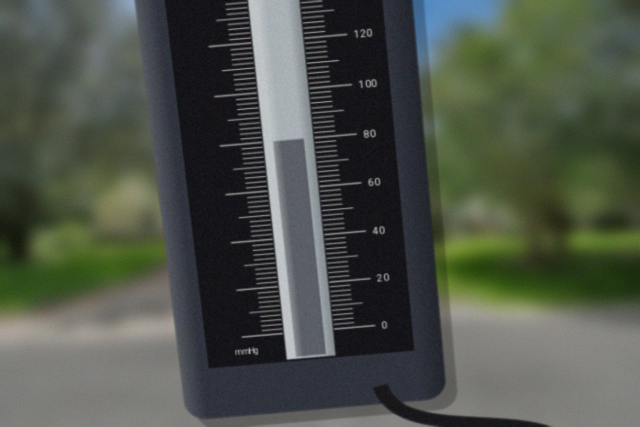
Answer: 80 mmHg
